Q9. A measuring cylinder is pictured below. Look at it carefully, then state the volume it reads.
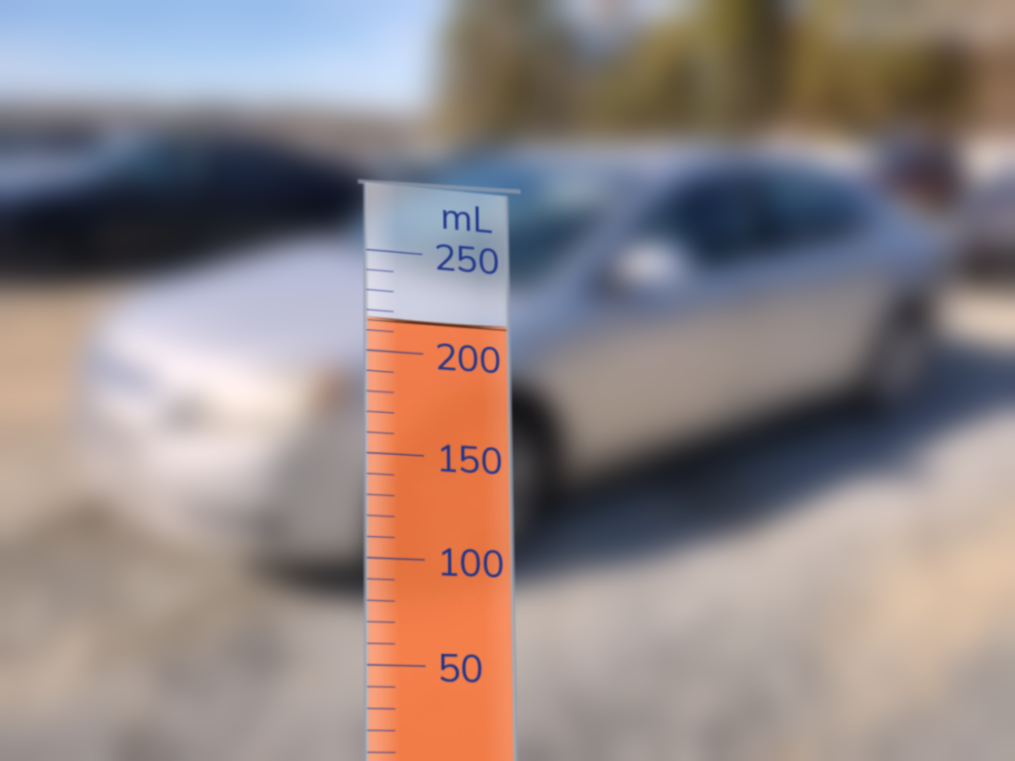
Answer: 215 mL
